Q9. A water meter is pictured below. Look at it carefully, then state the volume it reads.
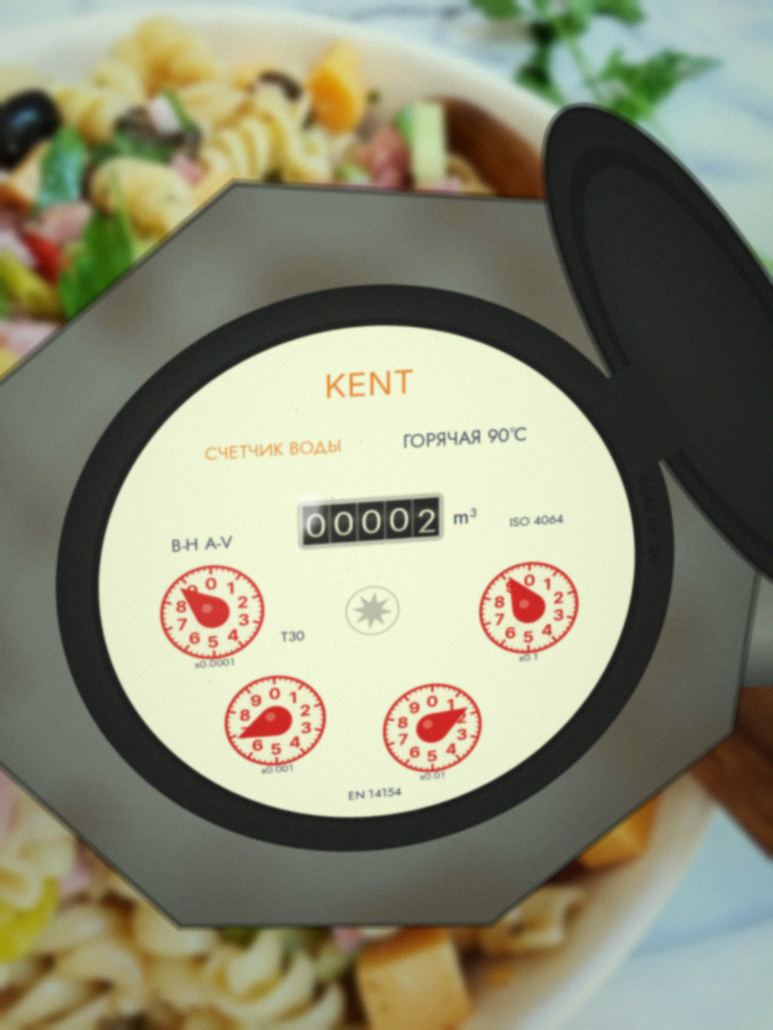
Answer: 1.9168 m³
